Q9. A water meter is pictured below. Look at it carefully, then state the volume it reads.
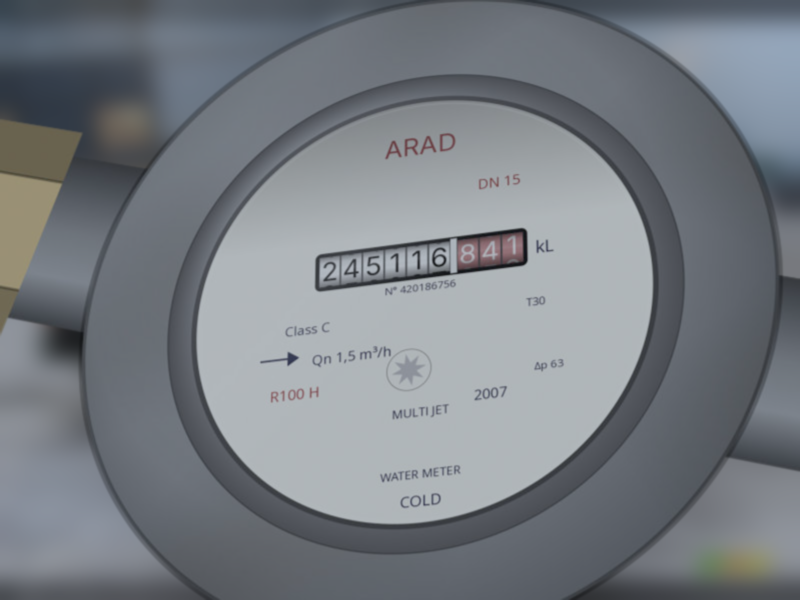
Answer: 245116.841 kL
